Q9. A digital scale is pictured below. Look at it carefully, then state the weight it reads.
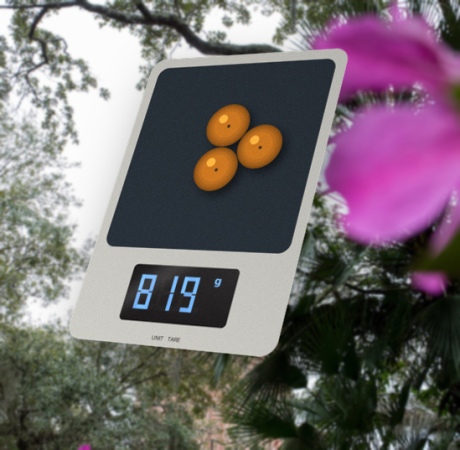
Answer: 819 g
